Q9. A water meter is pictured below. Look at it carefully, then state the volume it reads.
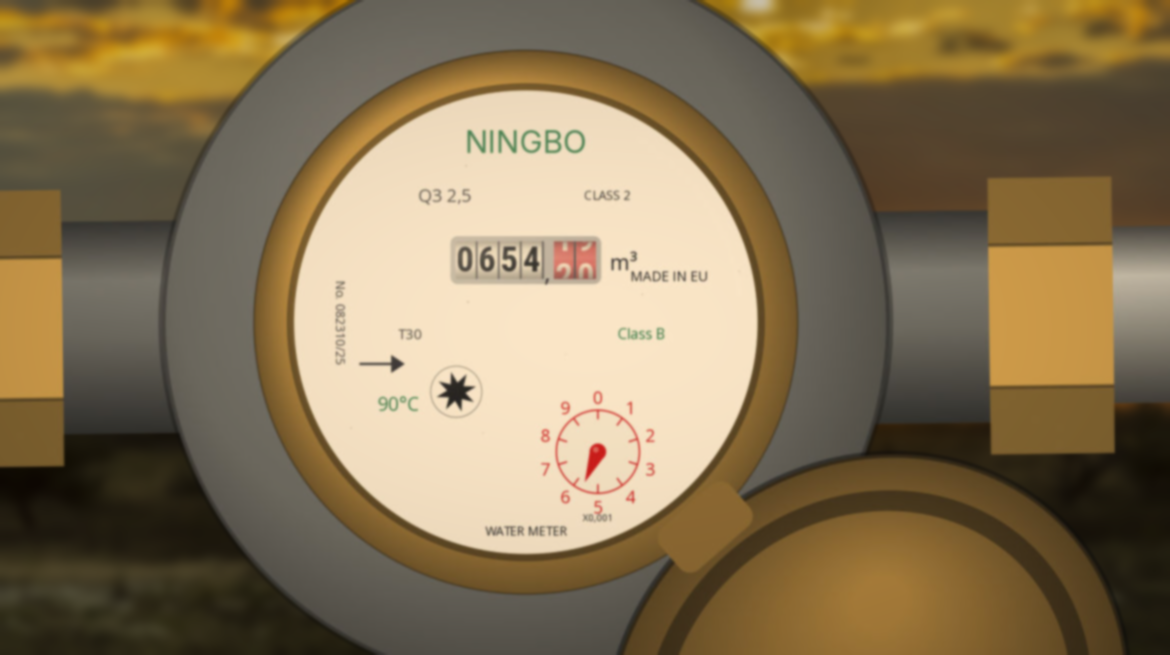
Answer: 654.195 m³
